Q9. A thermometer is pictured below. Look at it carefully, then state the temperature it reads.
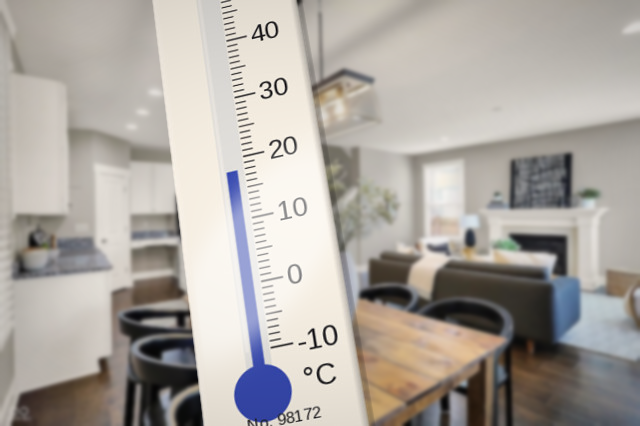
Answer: 18 °C
